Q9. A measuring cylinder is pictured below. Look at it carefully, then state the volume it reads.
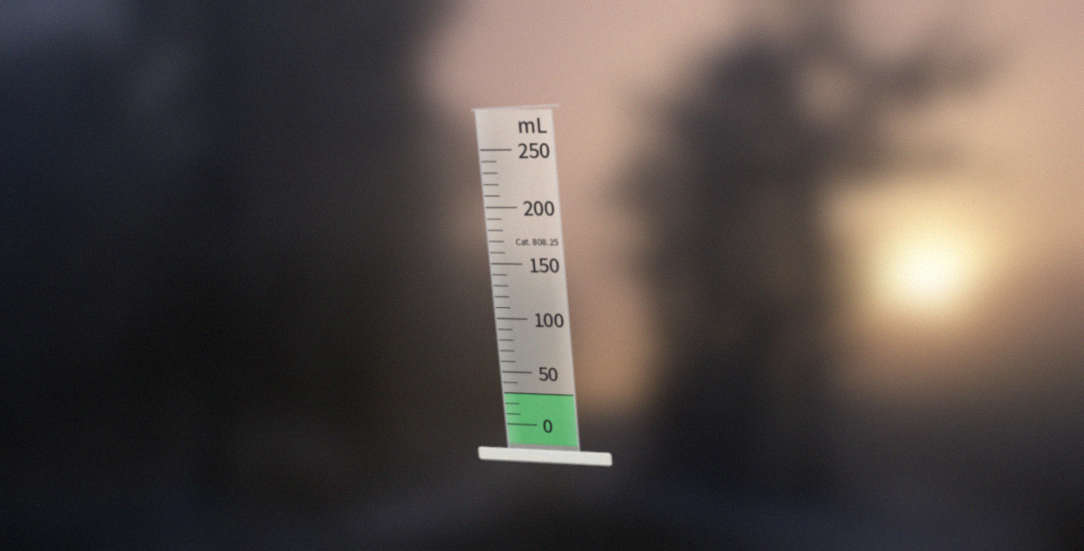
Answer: 30 mL
